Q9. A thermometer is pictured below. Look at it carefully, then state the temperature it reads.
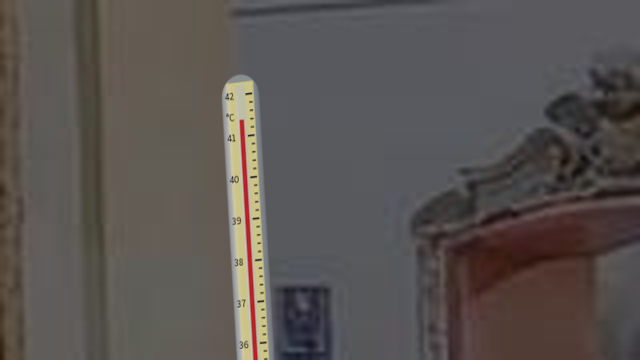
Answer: 41.4 °C
